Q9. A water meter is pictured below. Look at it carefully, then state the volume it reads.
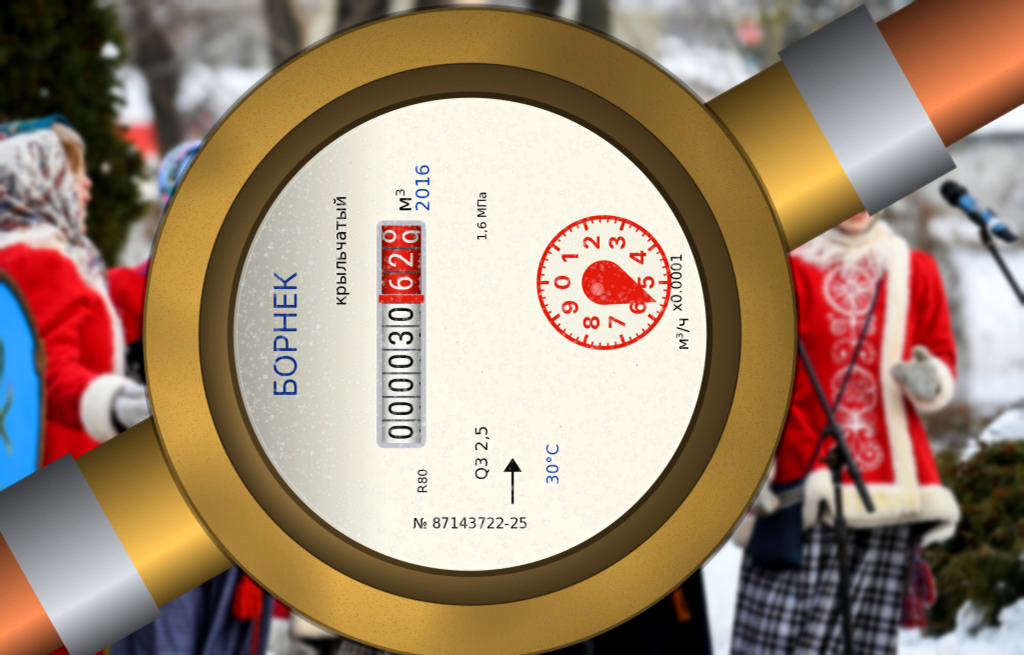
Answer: 30.6285 m³
